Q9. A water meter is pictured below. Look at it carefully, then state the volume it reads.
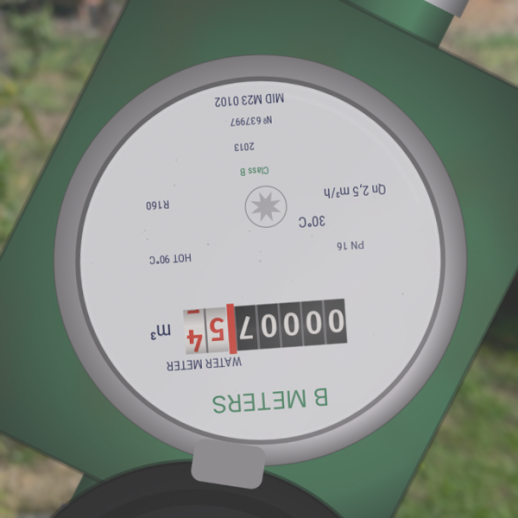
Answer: 7.54 m³
